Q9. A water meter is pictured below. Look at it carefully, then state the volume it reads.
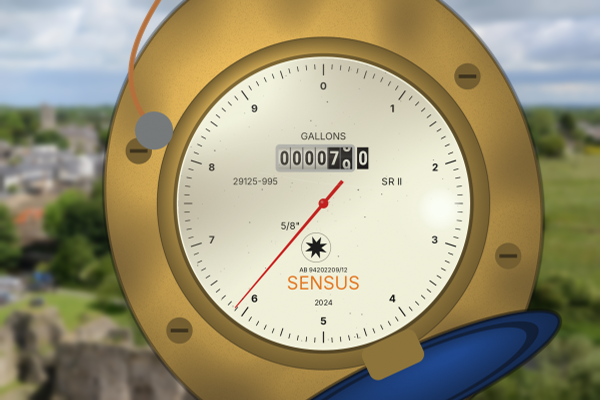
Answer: 786.1 gal
